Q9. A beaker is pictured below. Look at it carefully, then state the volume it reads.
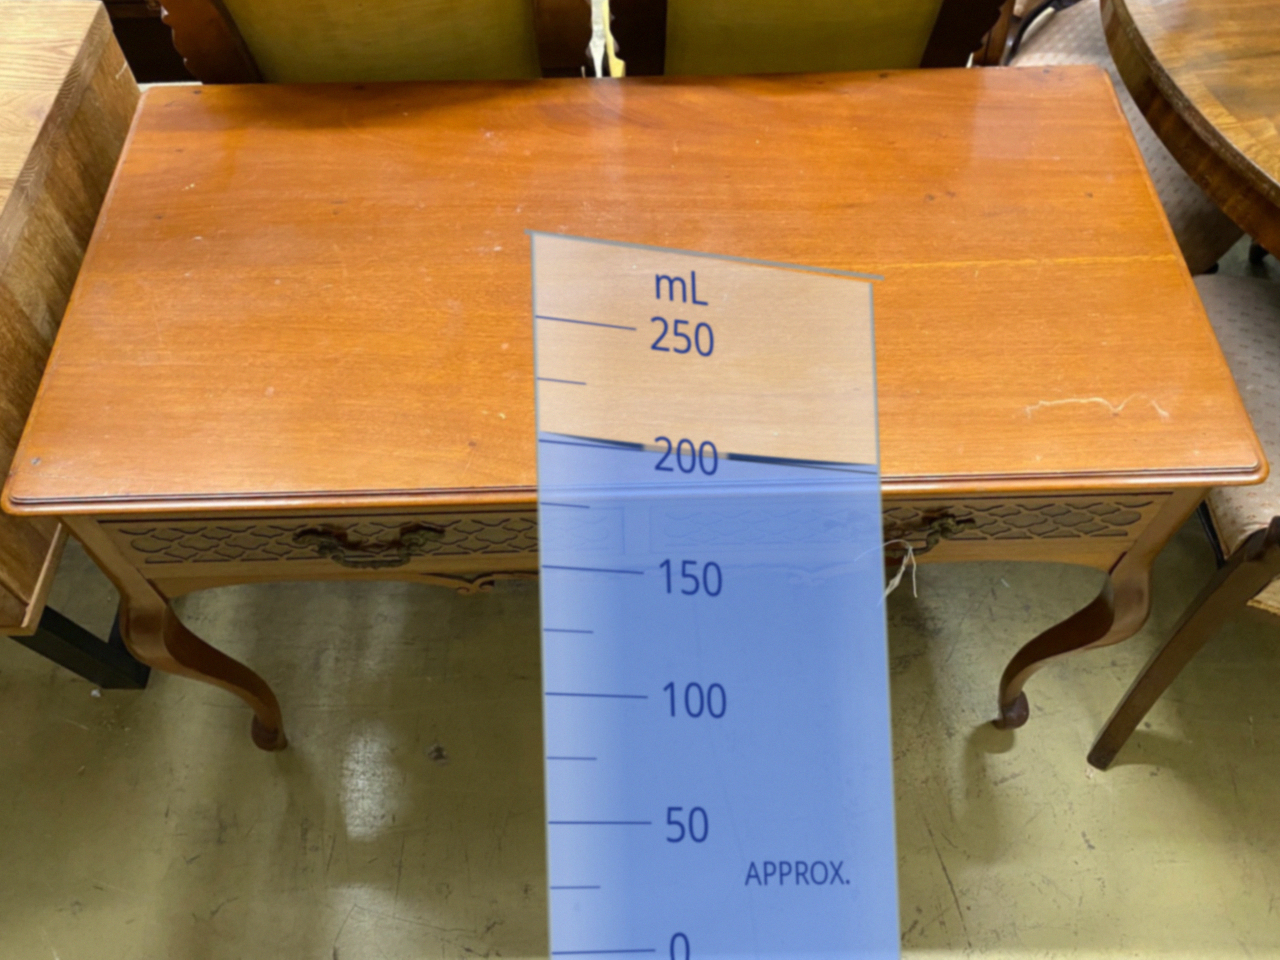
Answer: 200 mL
